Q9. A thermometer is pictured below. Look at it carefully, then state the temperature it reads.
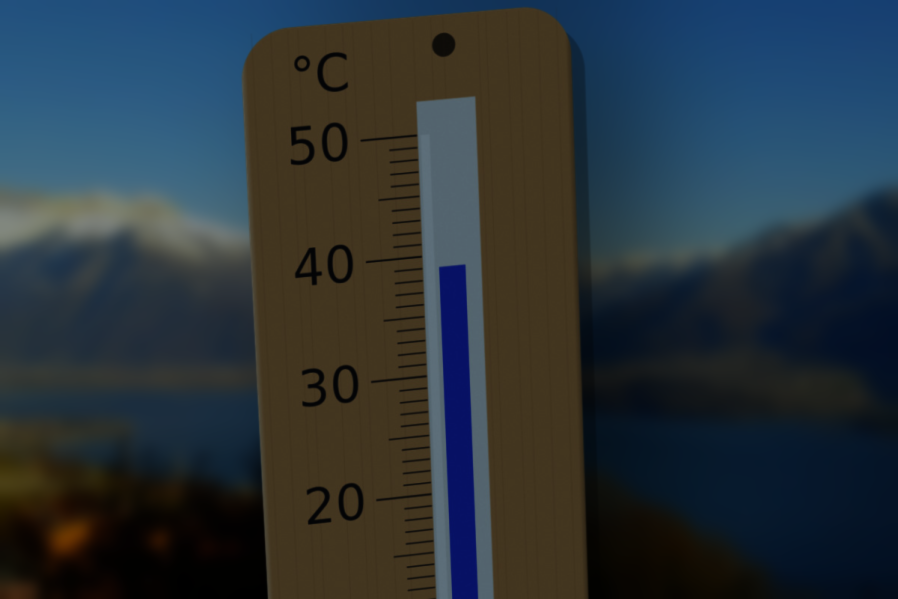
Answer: 39 °C
